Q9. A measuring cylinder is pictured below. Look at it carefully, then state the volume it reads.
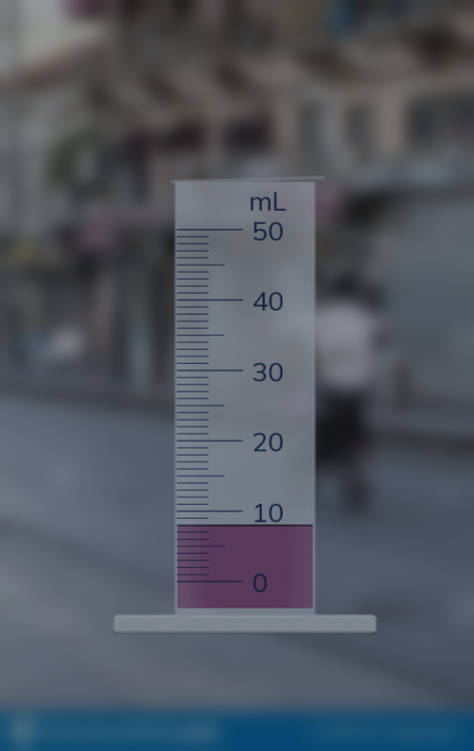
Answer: 8 mL
